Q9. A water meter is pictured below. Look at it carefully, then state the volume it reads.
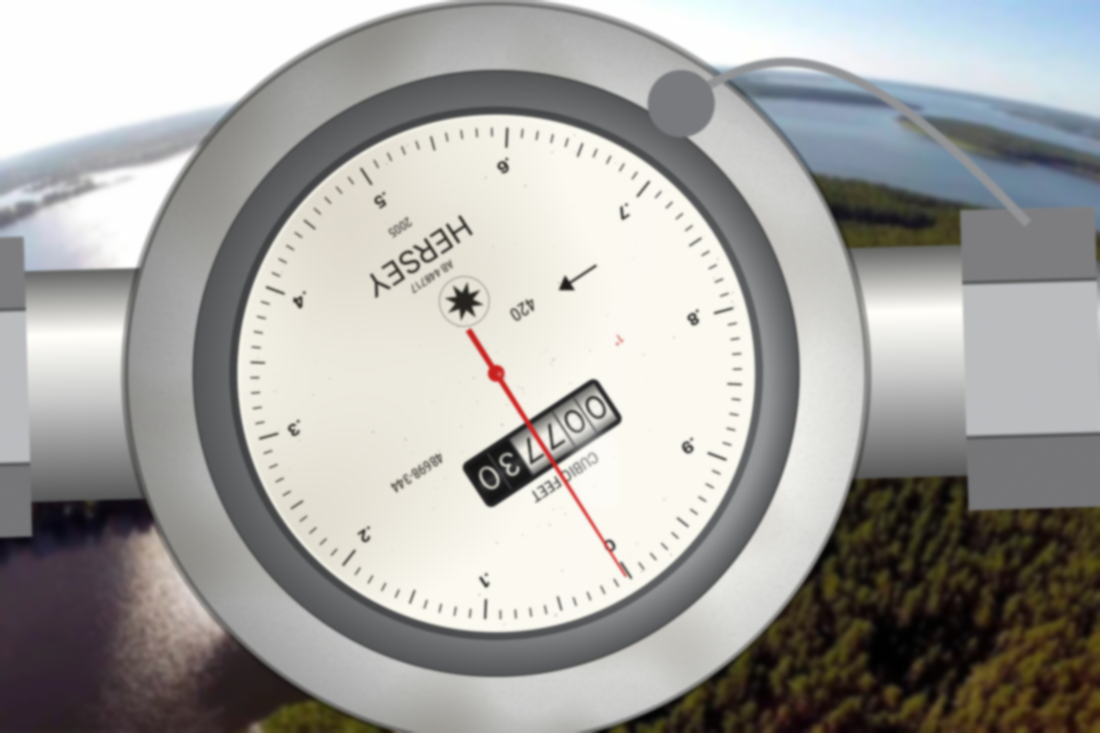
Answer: 7730.00 ft³
